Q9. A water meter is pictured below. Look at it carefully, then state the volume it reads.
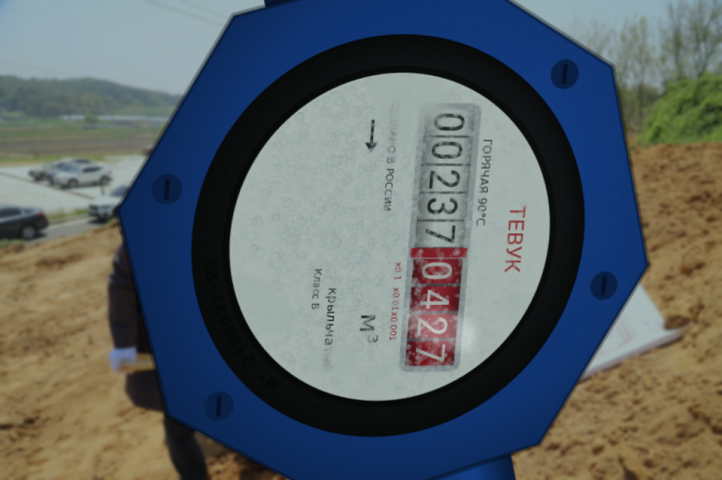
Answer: 237.0427 m³
